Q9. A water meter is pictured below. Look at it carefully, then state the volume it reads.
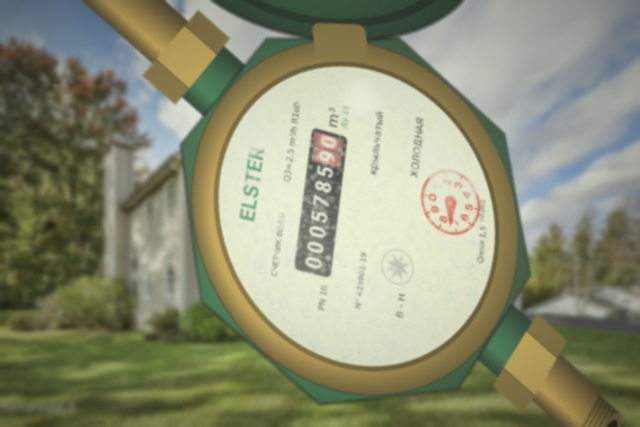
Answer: 5785.907 m³
